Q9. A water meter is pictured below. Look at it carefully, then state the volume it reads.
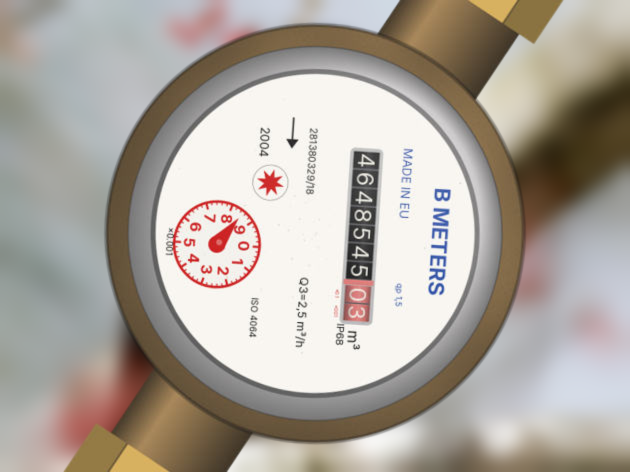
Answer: 4648545.038 m³
